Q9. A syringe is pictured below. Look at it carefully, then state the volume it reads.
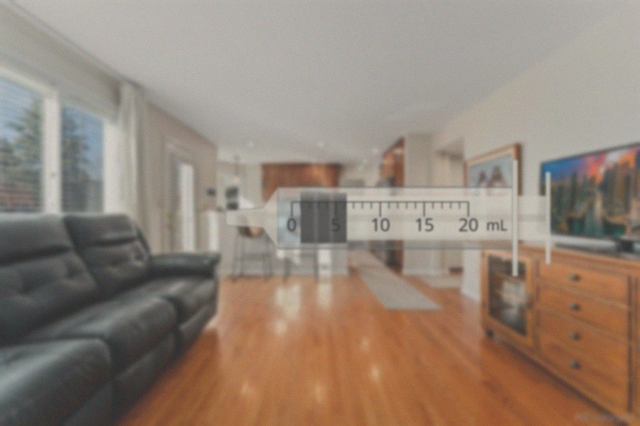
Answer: 1 mL
